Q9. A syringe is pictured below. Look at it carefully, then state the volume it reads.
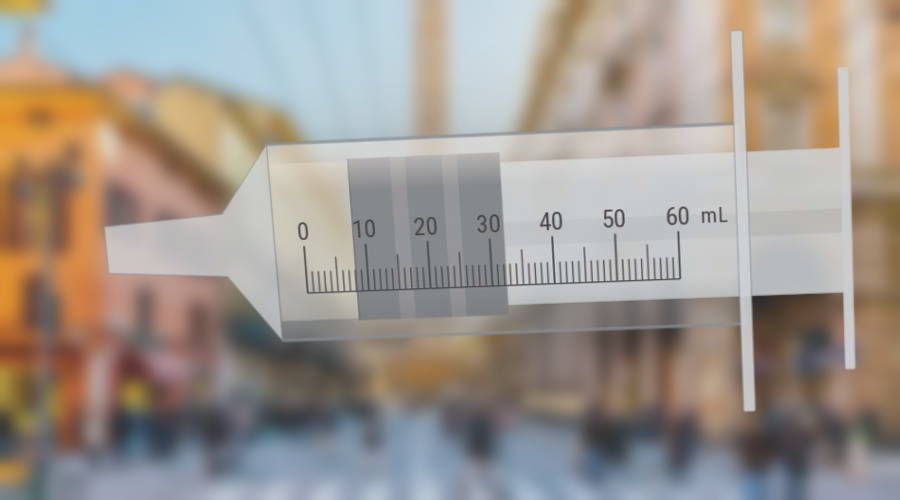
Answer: 8 mL
